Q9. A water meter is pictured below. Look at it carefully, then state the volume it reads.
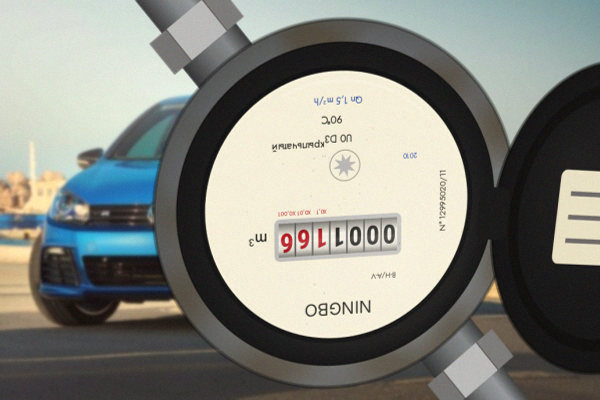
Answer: 1.166 m³
